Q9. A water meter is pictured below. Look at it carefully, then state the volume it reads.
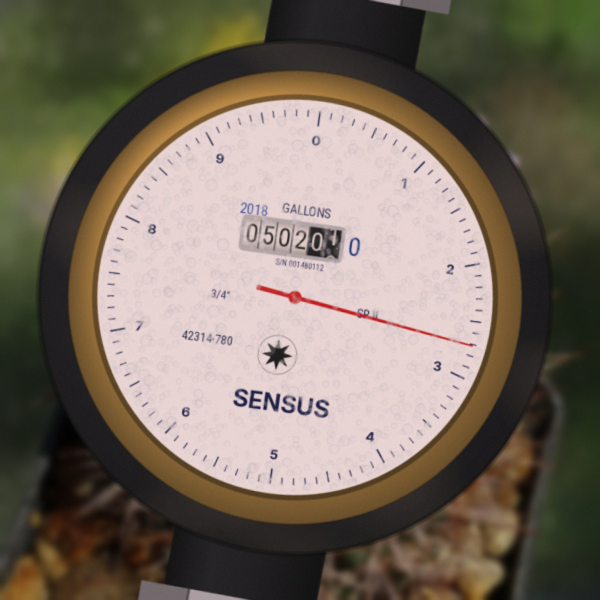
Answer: 502012.7 gal
